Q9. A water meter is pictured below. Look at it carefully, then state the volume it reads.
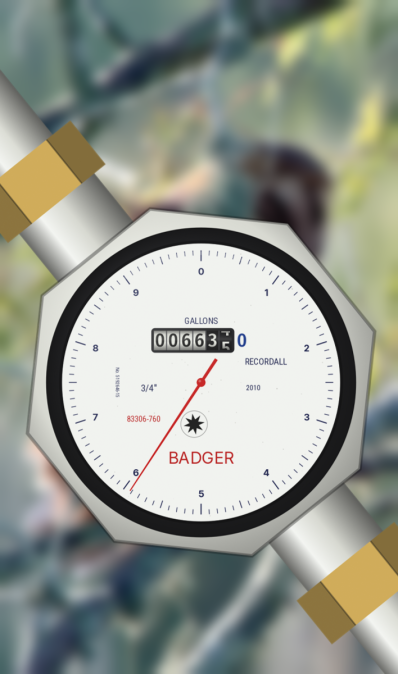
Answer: 66345.9 gal
